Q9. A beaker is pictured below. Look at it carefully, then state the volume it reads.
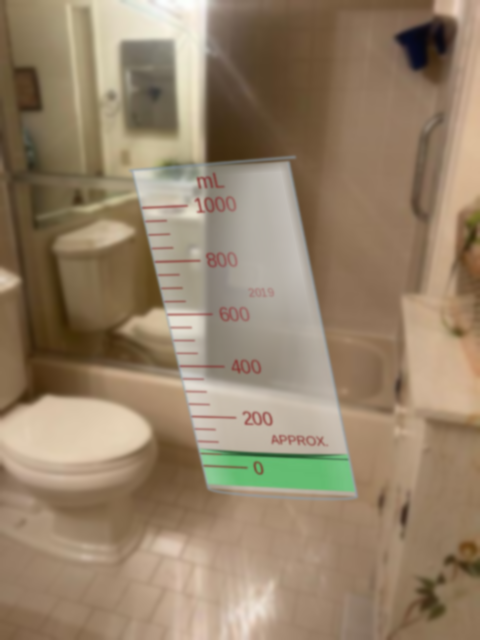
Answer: 50 mL
